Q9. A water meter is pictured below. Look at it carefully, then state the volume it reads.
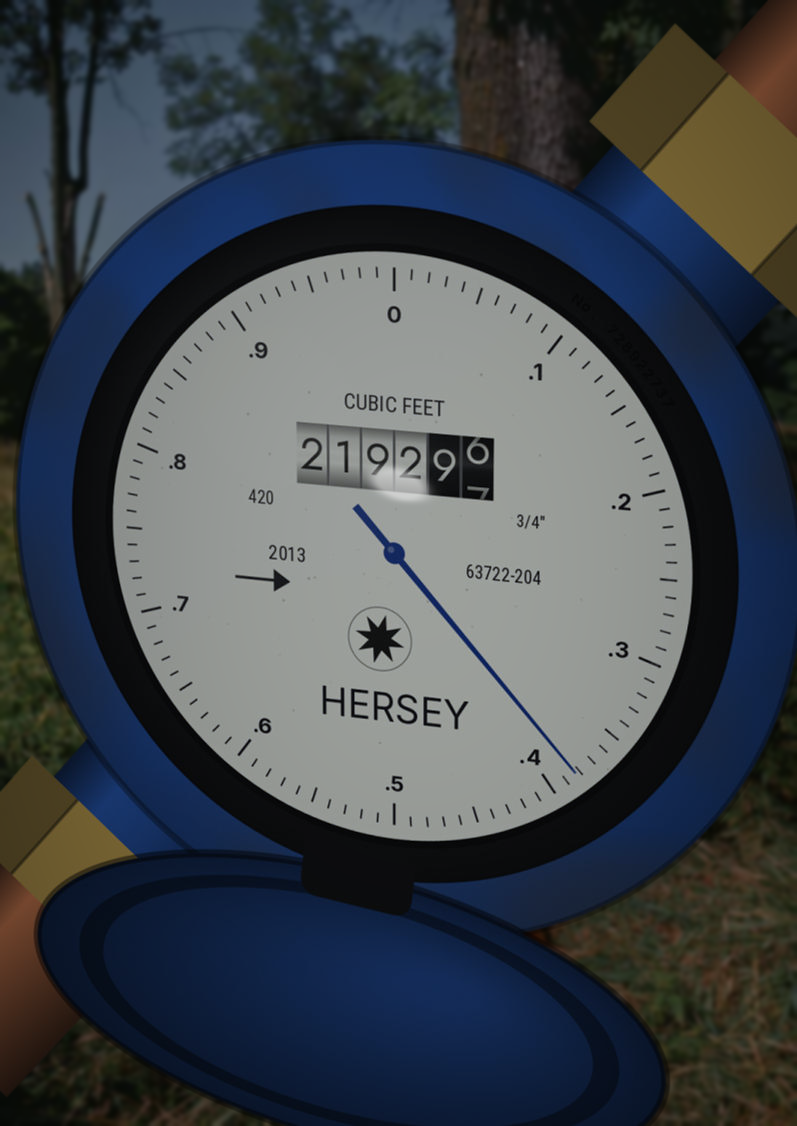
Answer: 219296.38 ft³
